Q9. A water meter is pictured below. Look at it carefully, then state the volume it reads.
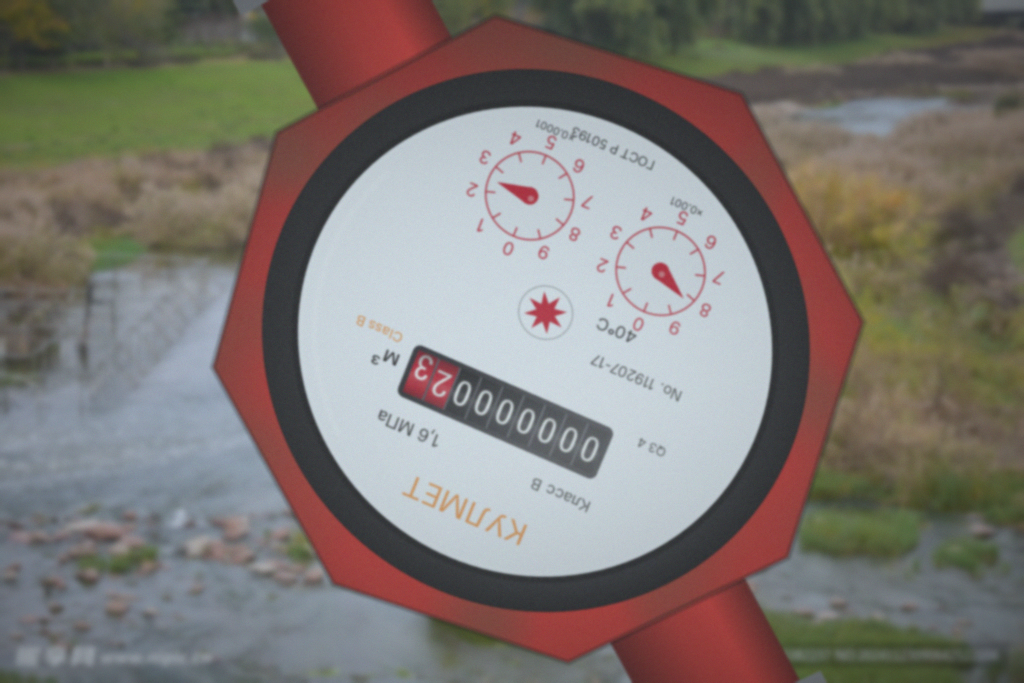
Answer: 0.2282 m³
